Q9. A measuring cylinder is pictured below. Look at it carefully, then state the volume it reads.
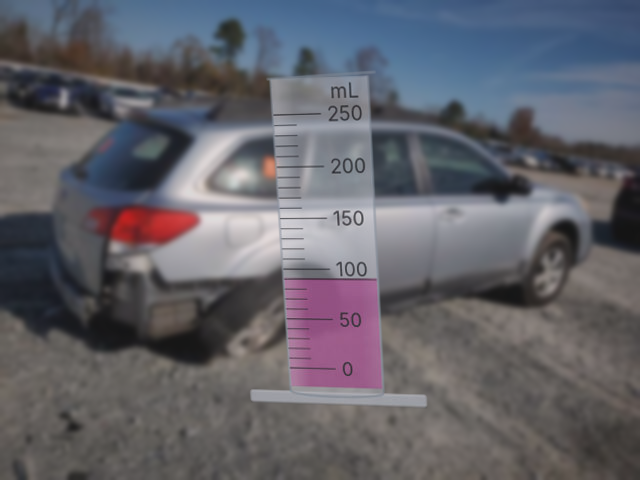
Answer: 90 mL
